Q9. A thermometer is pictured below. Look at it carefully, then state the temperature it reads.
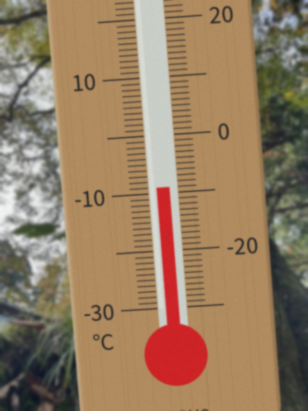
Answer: -9 °C
